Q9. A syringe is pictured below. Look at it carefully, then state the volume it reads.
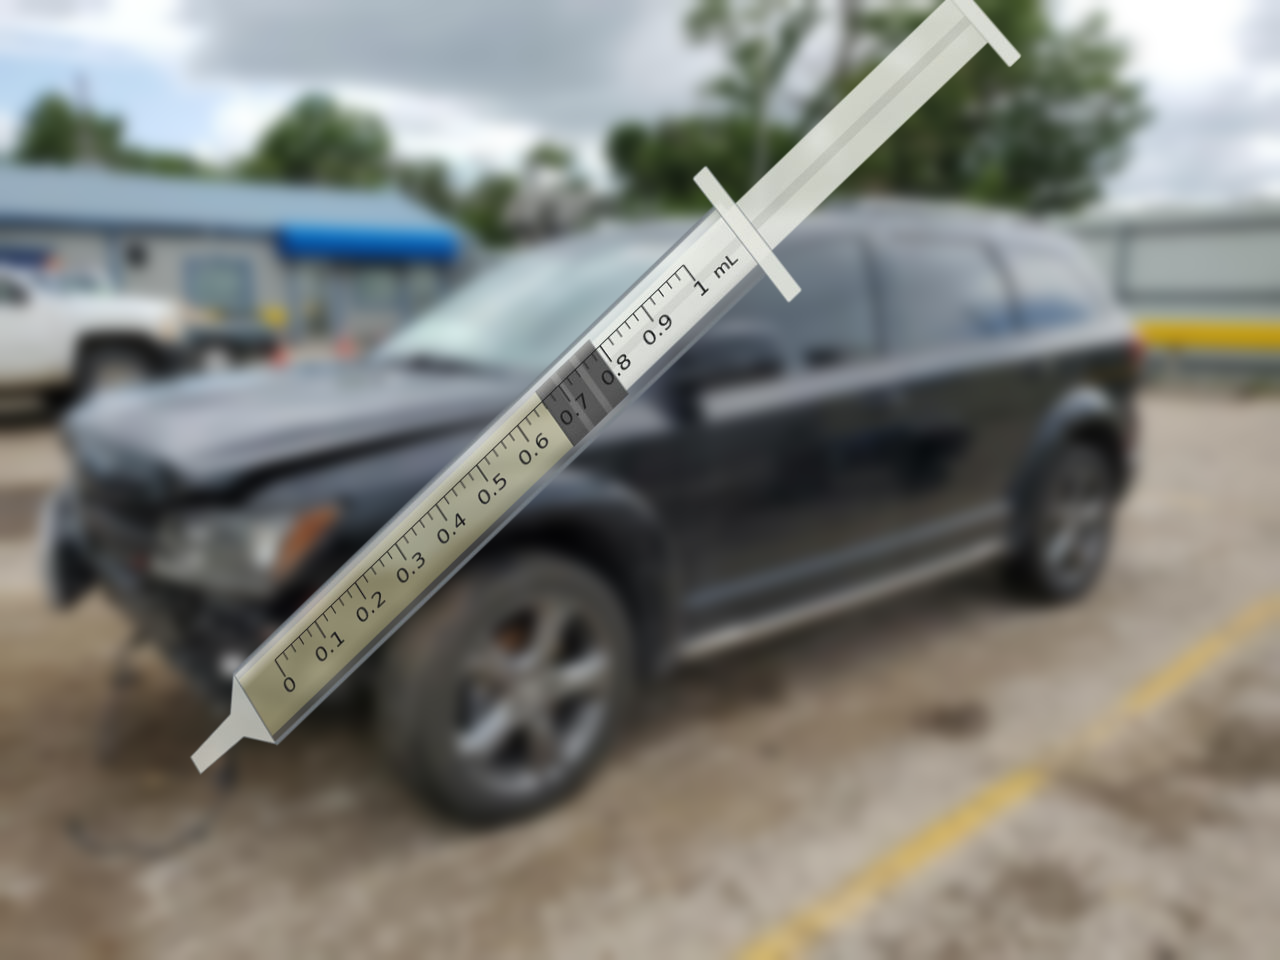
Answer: 0.66 mL
